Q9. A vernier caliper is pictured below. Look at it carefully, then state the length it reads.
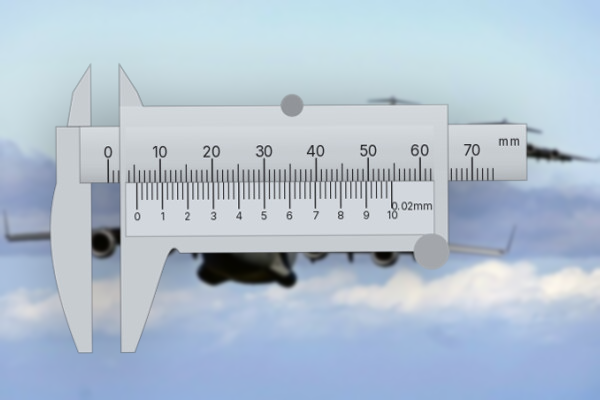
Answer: 5.5 mm
